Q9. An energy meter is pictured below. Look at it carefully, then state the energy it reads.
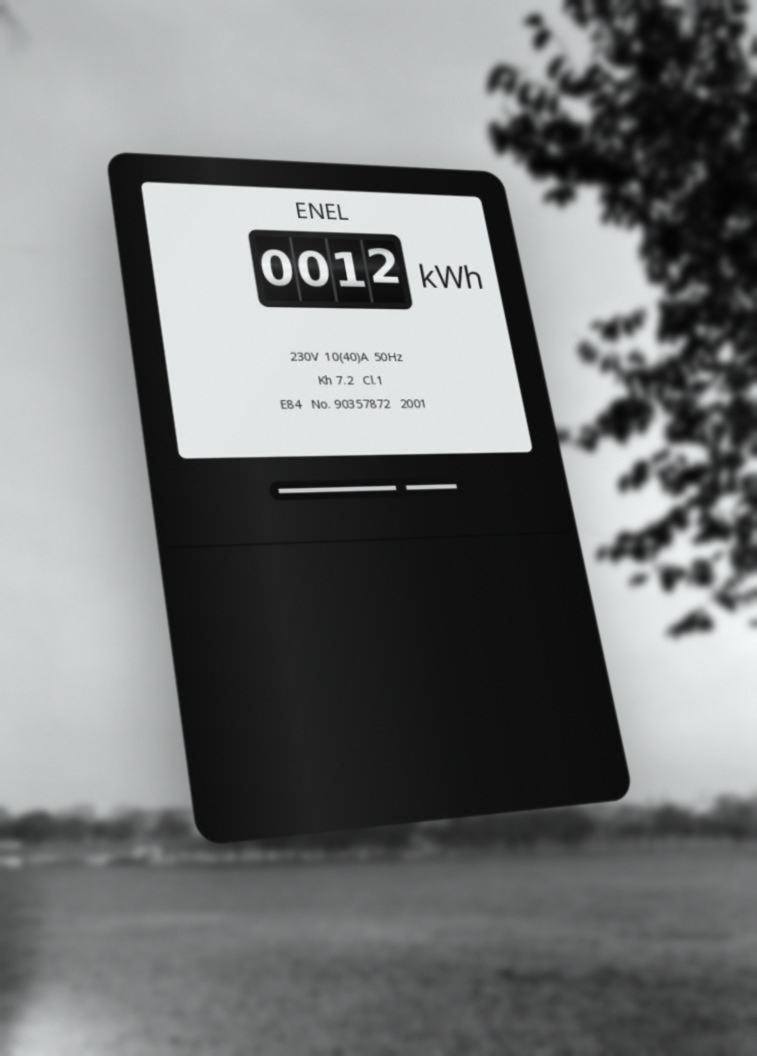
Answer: 12 kWh
